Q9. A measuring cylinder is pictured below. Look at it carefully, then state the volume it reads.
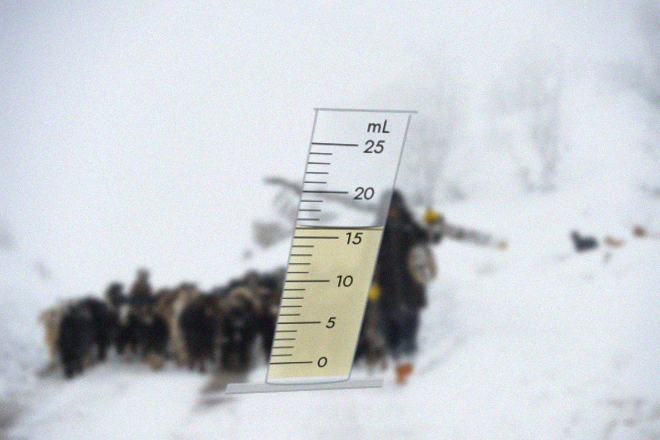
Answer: 16 mL
